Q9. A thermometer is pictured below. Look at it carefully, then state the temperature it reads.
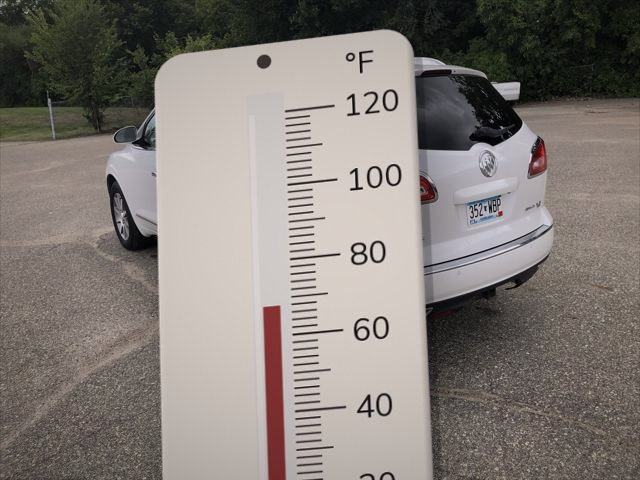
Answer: 68 °F
